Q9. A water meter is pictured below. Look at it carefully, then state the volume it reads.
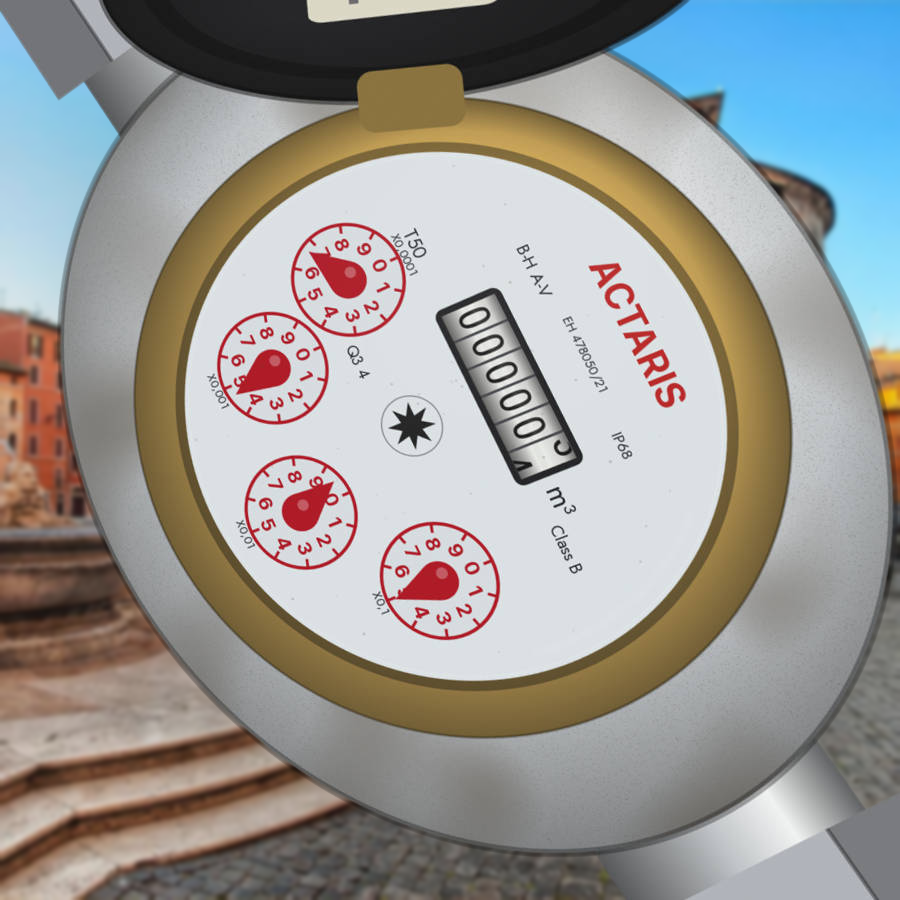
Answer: 3.4946 m³
